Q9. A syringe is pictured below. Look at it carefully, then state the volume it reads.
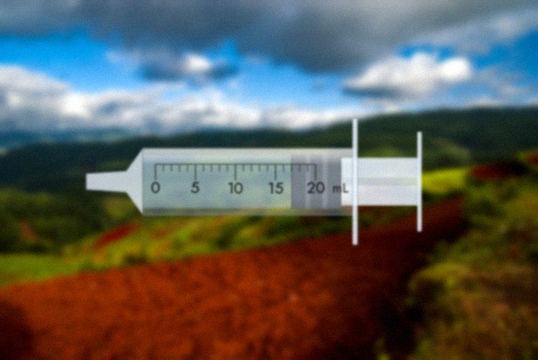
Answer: 17 mL
